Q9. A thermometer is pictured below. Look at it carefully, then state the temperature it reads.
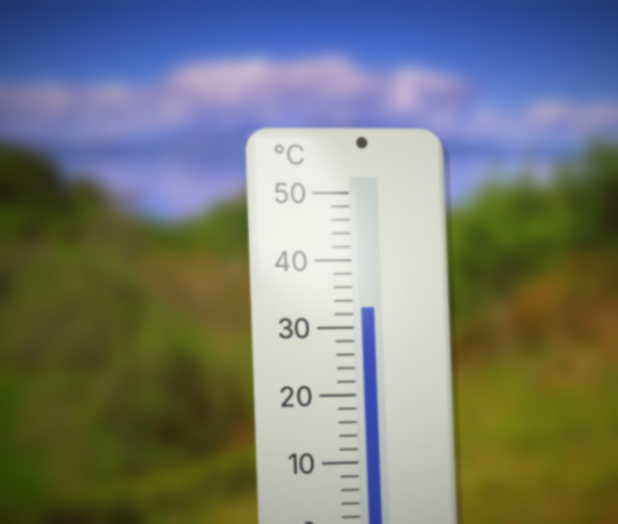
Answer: 33 °C
